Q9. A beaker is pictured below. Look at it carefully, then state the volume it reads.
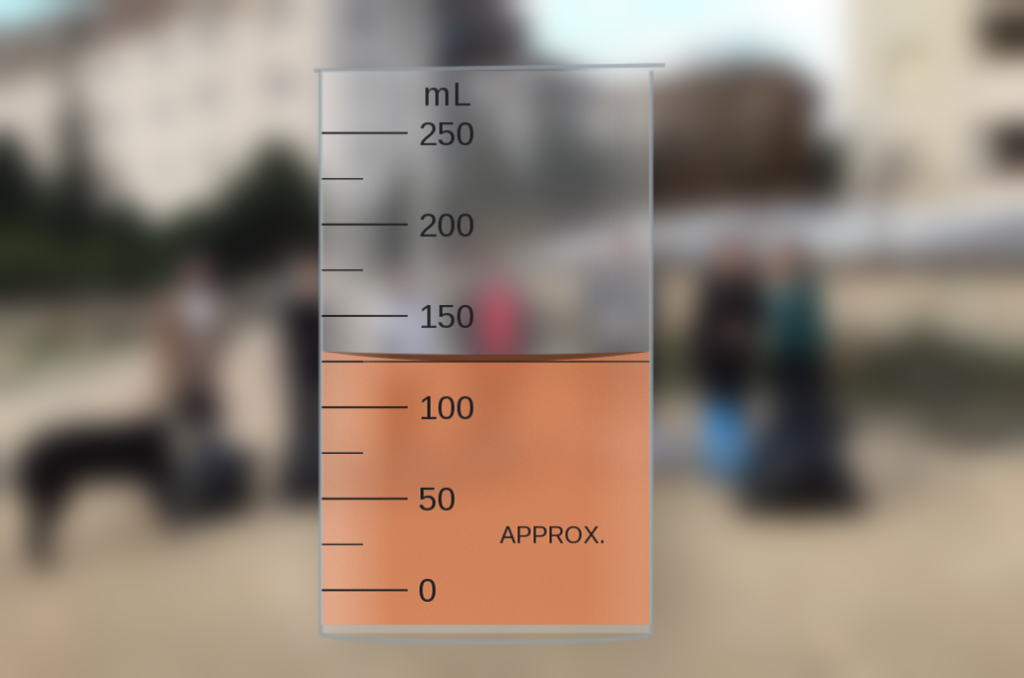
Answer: 125 mL
